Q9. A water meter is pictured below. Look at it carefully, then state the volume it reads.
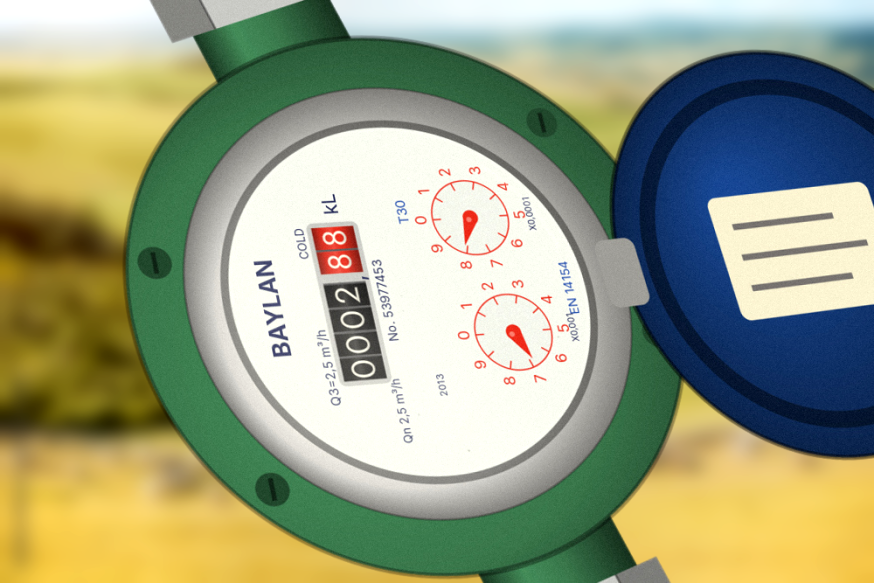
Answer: 2.8868 kL
